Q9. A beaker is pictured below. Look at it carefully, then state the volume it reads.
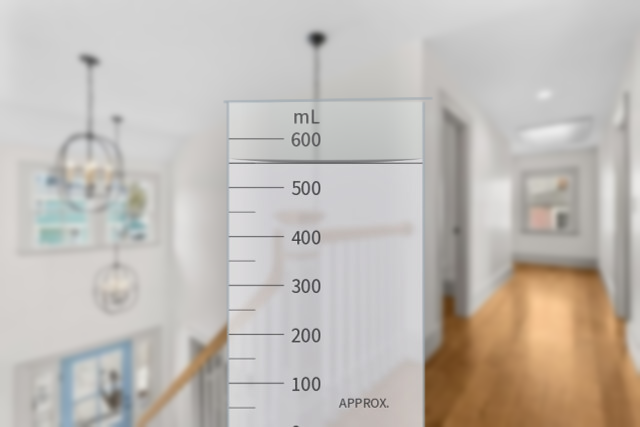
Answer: 550 mL
